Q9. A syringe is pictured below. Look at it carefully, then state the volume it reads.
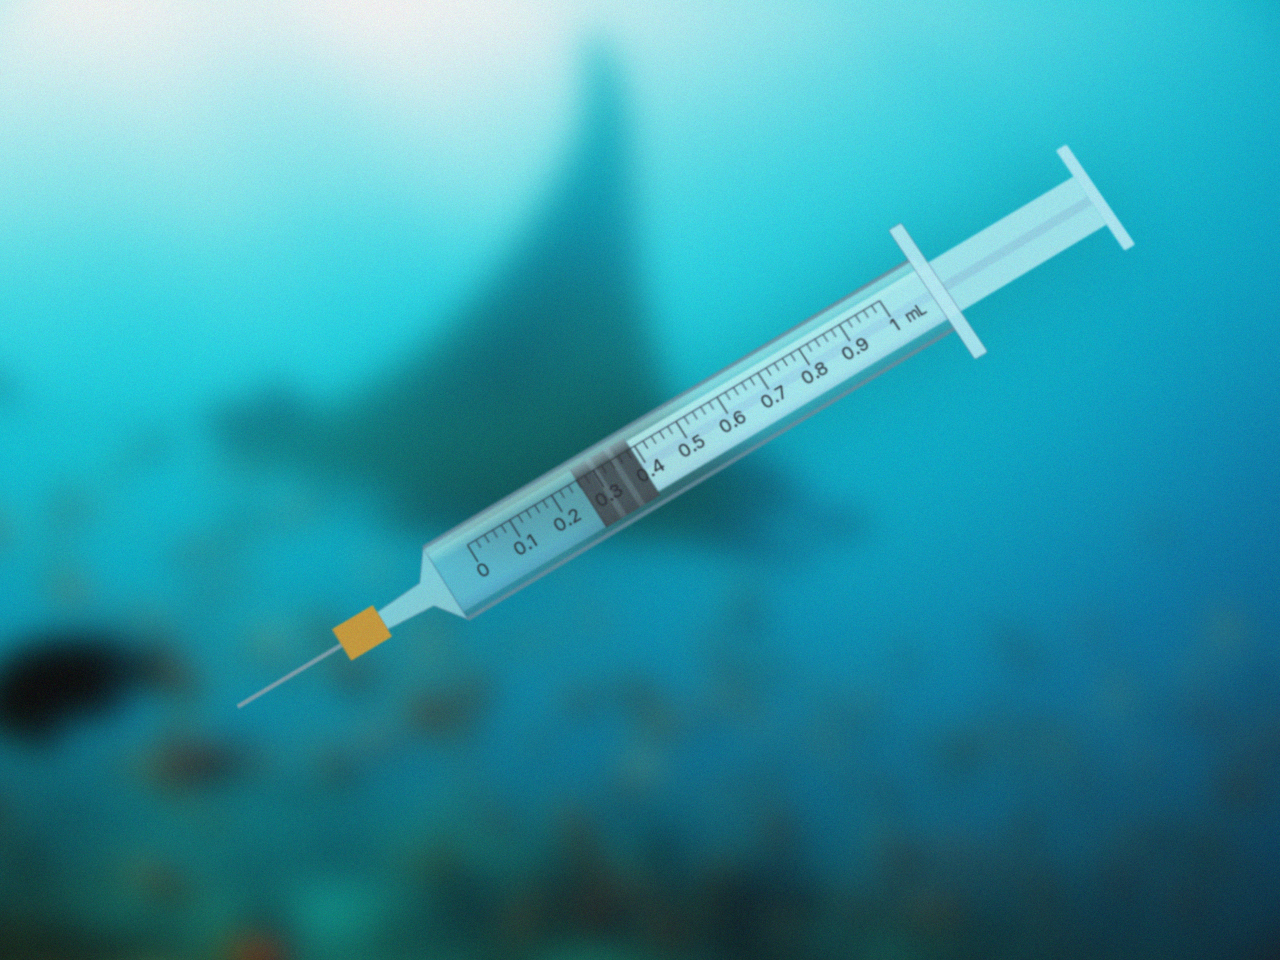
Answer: 0.26 mL
